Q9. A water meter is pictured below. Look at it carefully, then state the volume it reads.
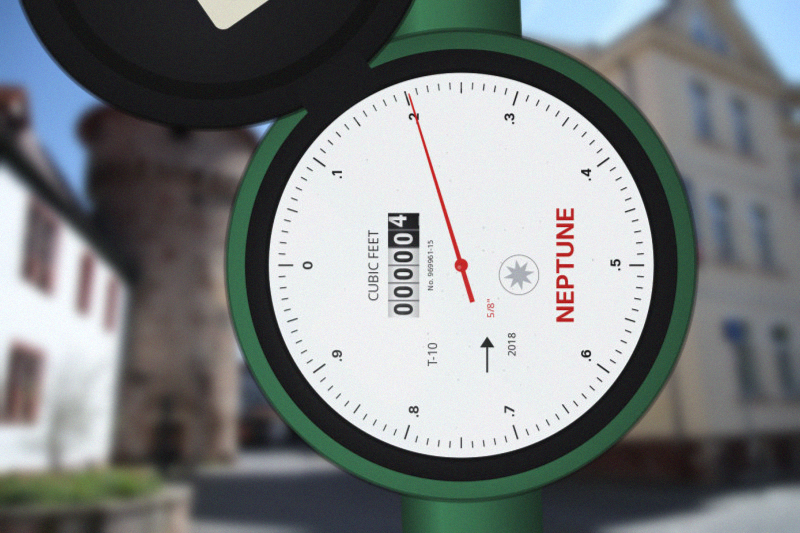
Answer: 4.20 ft³
